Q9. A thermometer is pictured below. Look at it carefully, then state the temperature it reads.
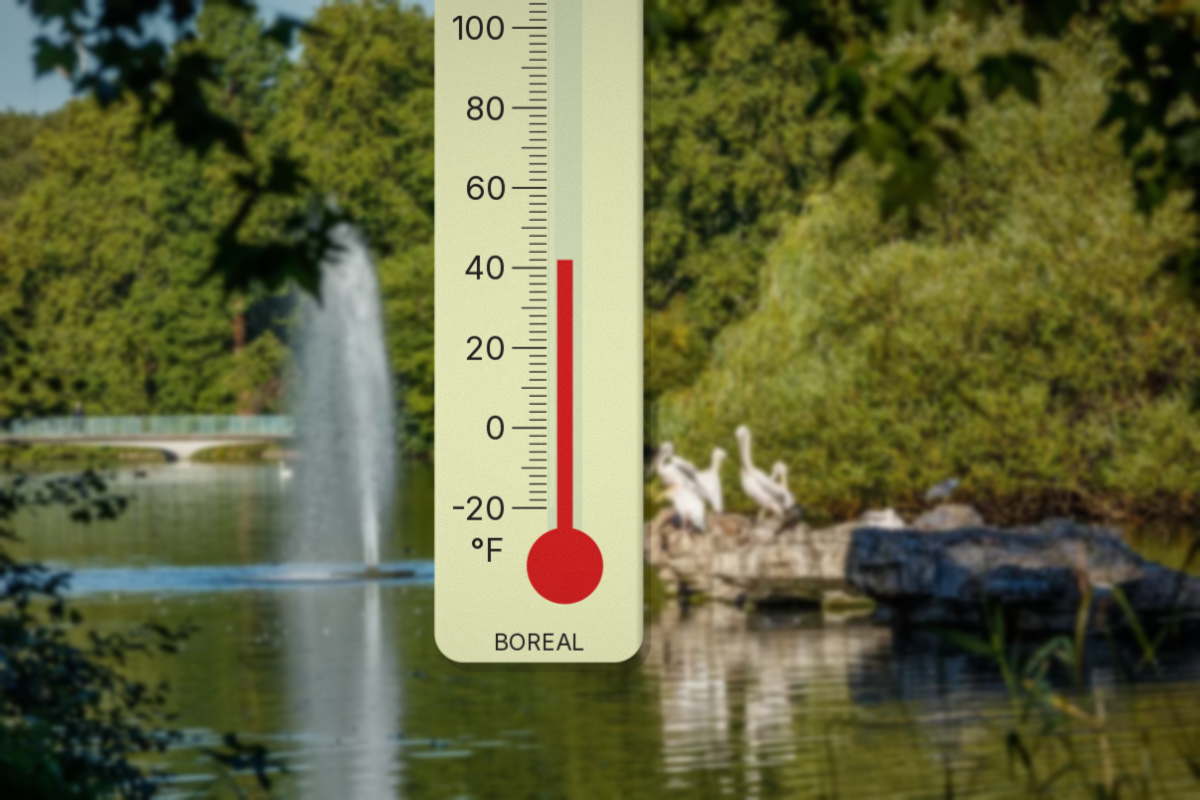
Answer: 42 °F
